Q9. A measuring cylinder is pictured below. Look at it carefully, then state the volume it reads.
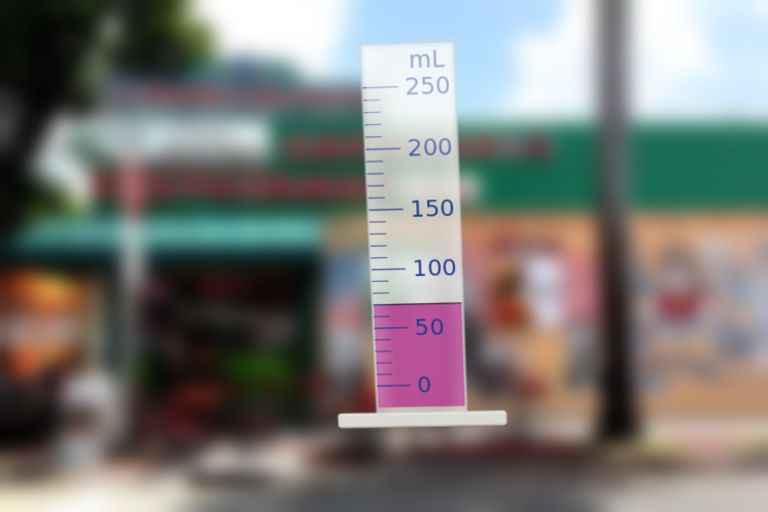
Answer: 70 mL
